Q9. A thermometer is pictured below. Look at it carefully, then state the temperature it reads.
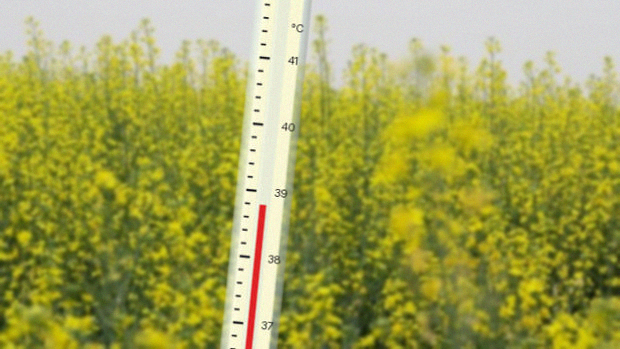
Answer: 38.8 °C
